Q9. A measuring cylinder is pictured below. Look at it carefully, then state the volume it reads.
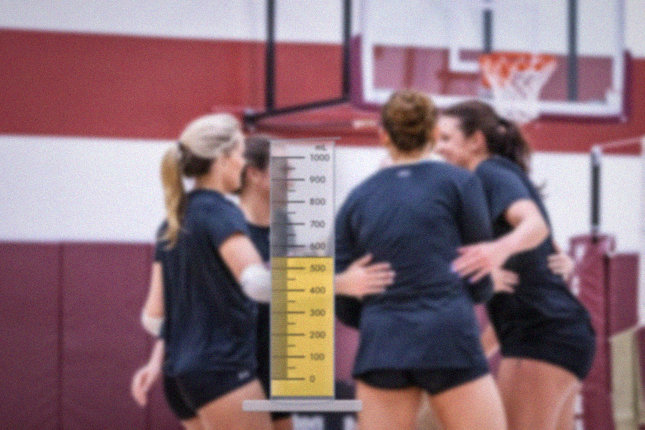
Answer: 550 mL
